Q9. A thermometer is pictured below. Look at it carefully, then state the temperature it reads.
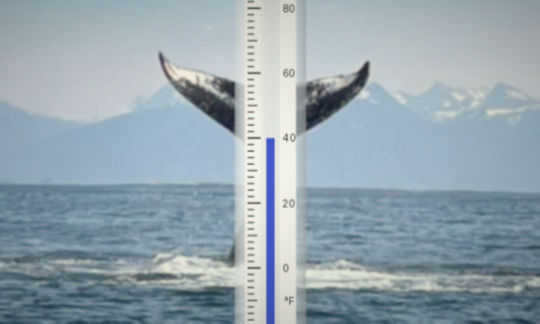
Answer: 40 °F
